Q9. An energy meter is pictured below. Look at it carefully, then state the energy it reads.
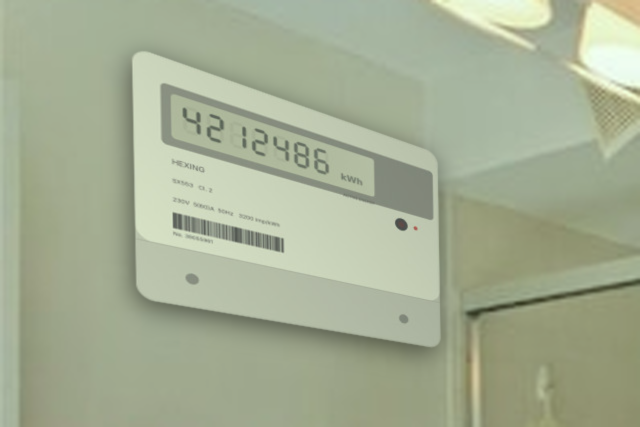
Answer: 4212486 kWh
